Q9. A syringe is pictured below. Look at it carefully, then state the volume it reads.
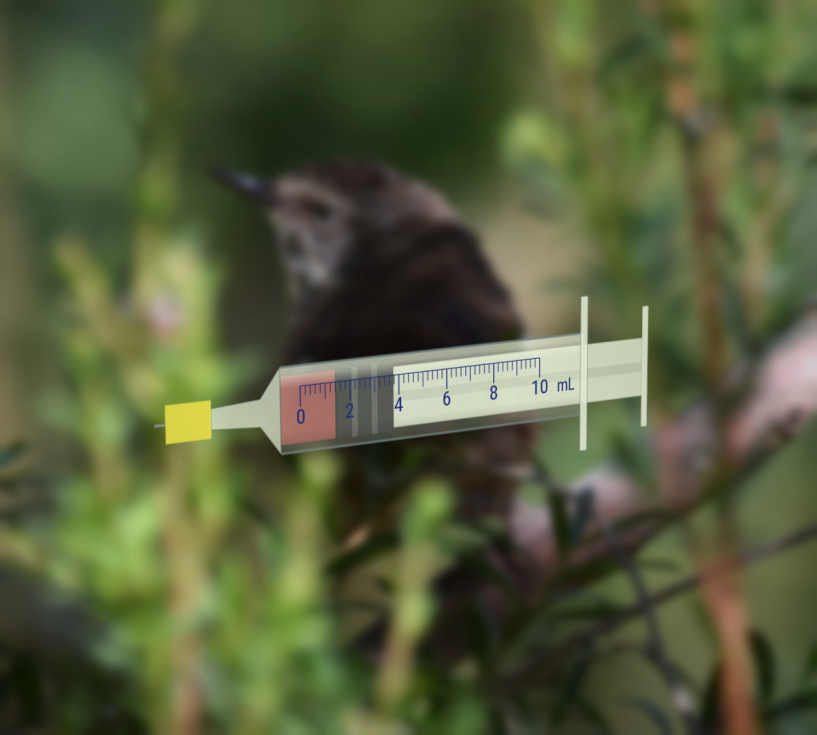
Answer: 1.4 mL
